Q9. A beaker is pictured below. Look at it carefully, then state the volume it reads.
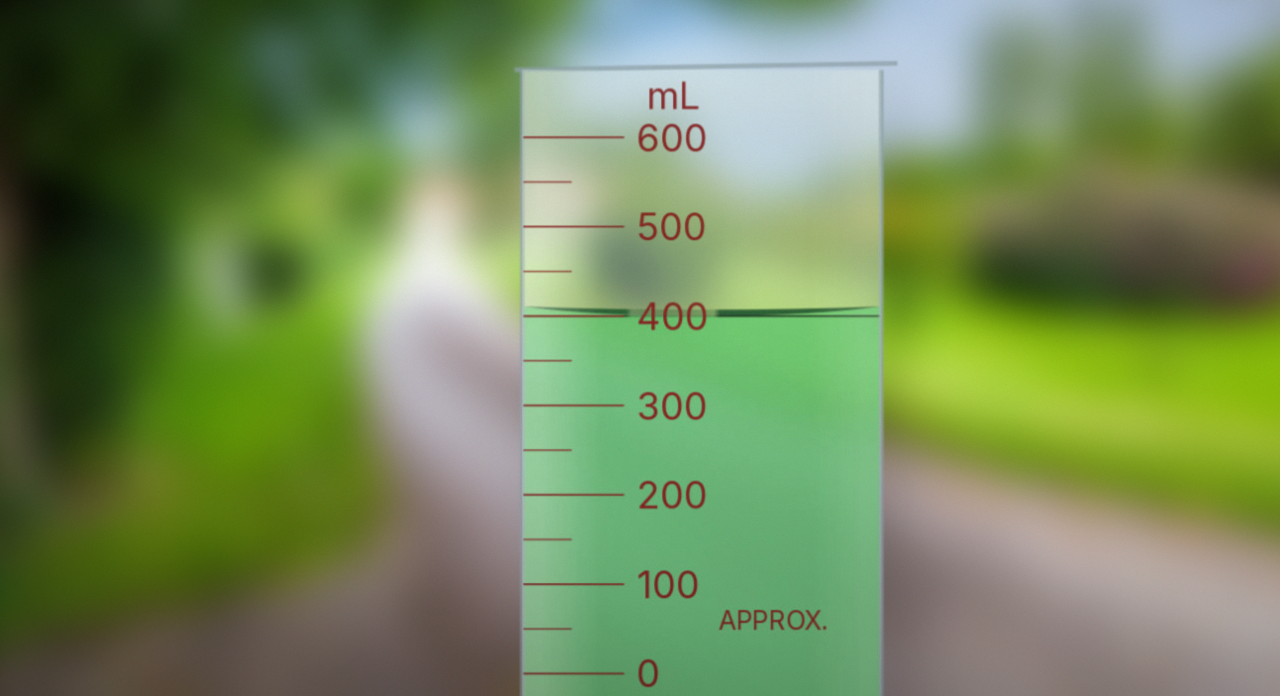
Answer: 400 mL
